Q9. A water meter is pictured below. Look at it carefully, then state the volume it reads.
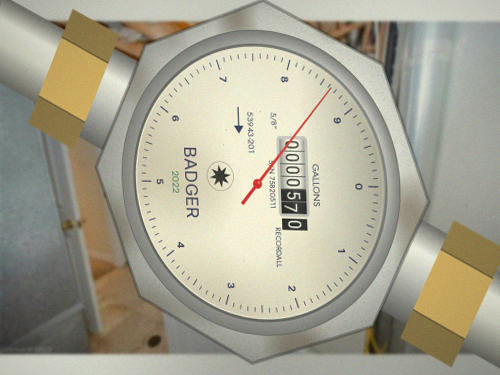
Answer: 568.6 gal
